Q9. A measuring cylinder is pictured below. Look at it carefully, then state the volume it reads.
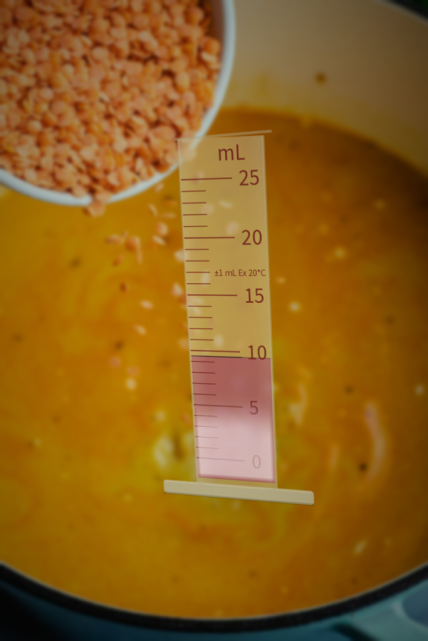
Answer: 9.5 mL
